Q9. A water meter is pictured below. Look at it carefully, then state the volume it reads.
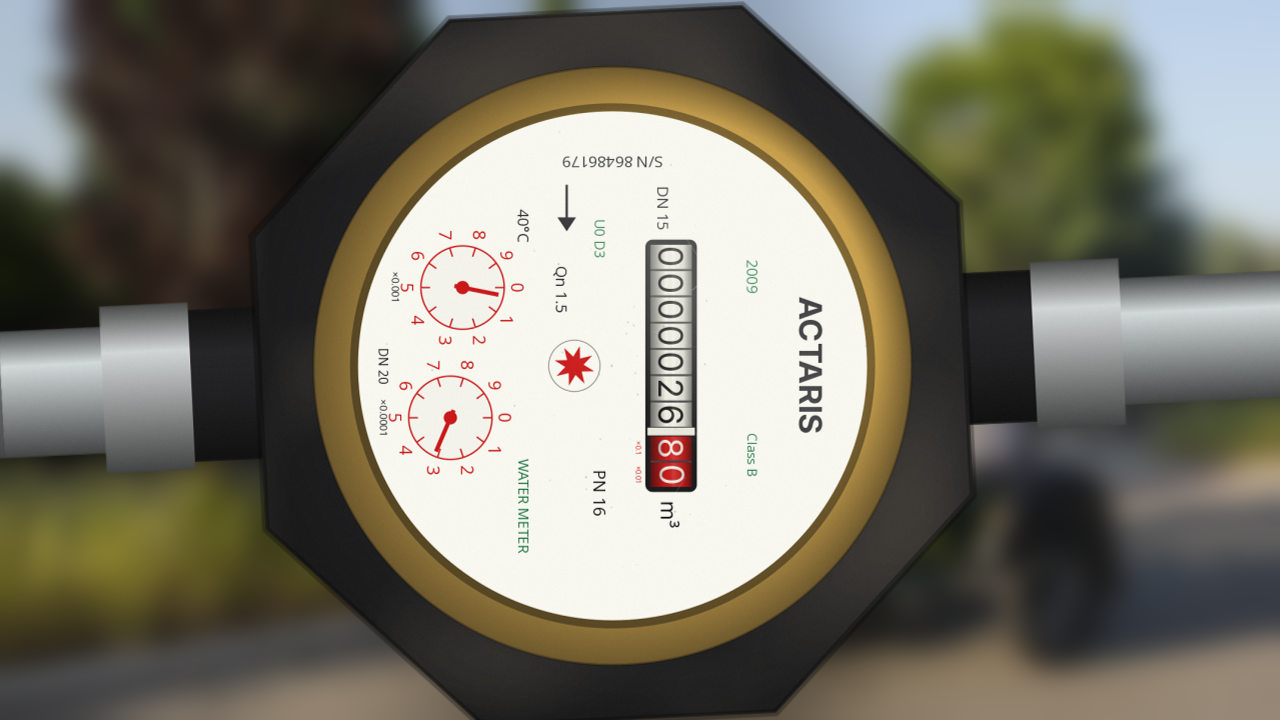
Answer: 26.8003 m³
